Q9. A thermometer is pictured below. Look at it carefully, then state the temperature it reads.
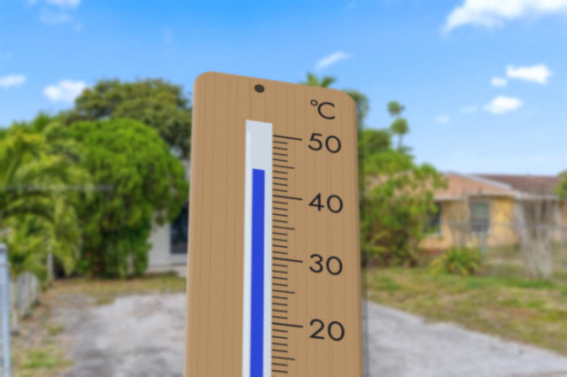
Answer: 44 °C
